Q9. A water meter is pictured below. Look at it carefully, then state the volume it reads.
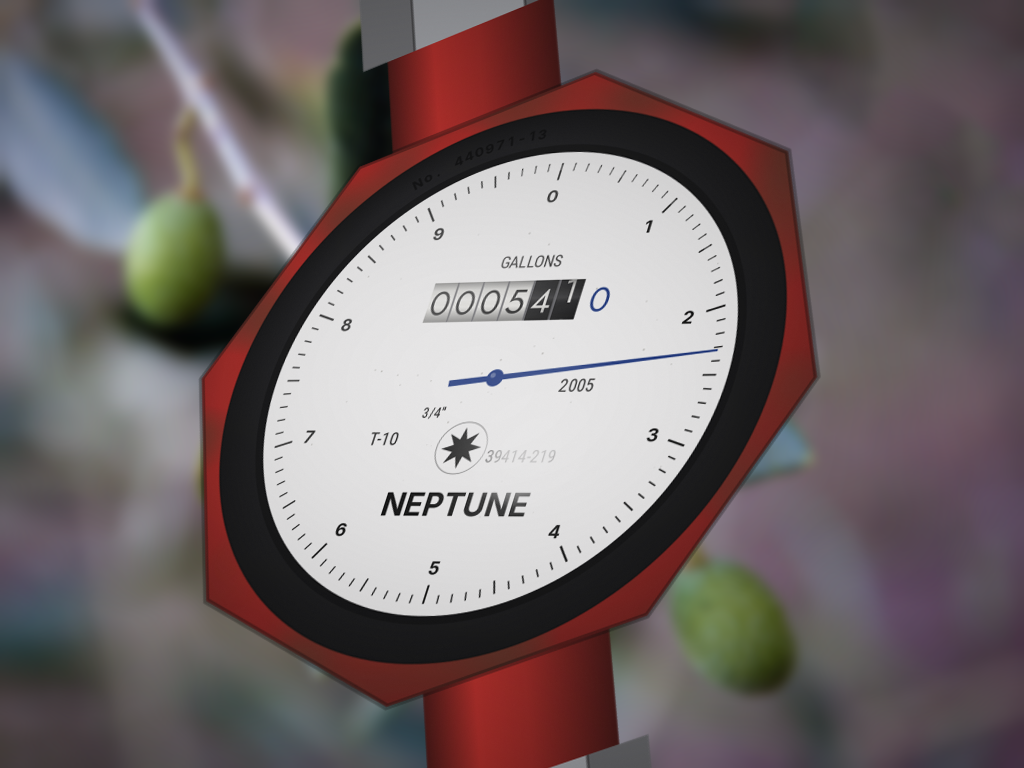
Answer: 5412.3 gal
